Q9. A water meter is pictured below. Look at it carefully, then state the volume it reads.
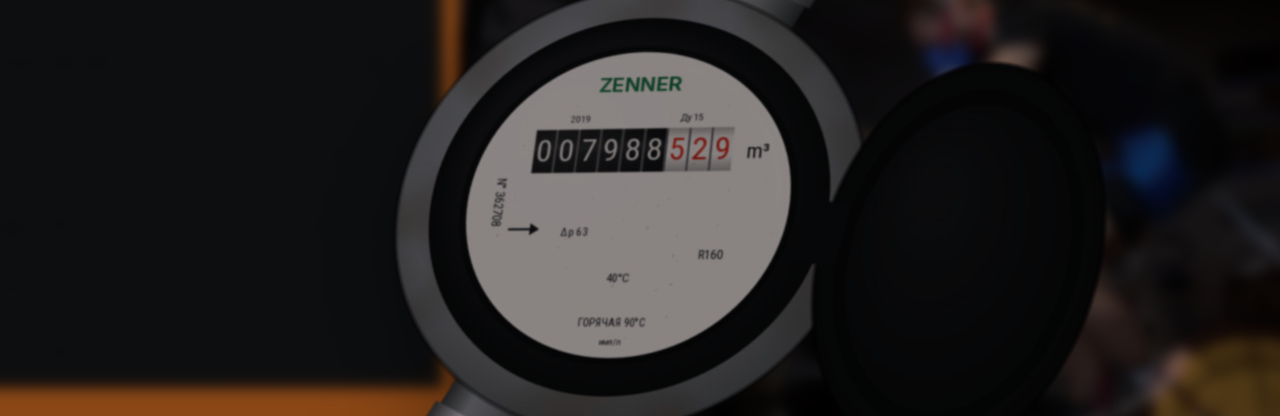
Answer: 7988.529 m³
